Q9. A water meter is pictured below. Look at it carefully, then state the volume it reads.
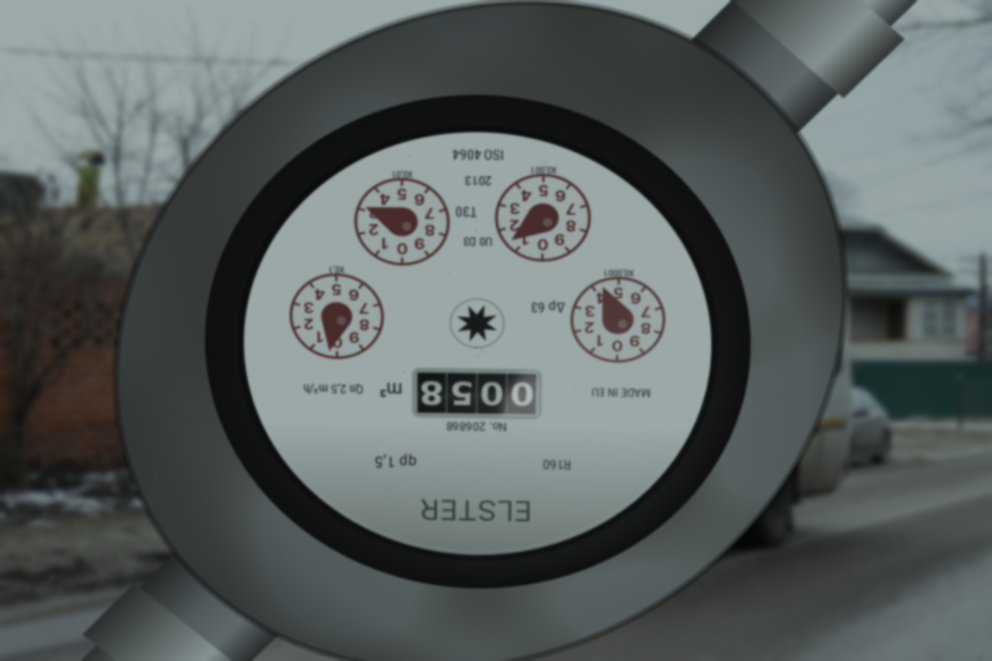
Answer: 58.0314 m³
